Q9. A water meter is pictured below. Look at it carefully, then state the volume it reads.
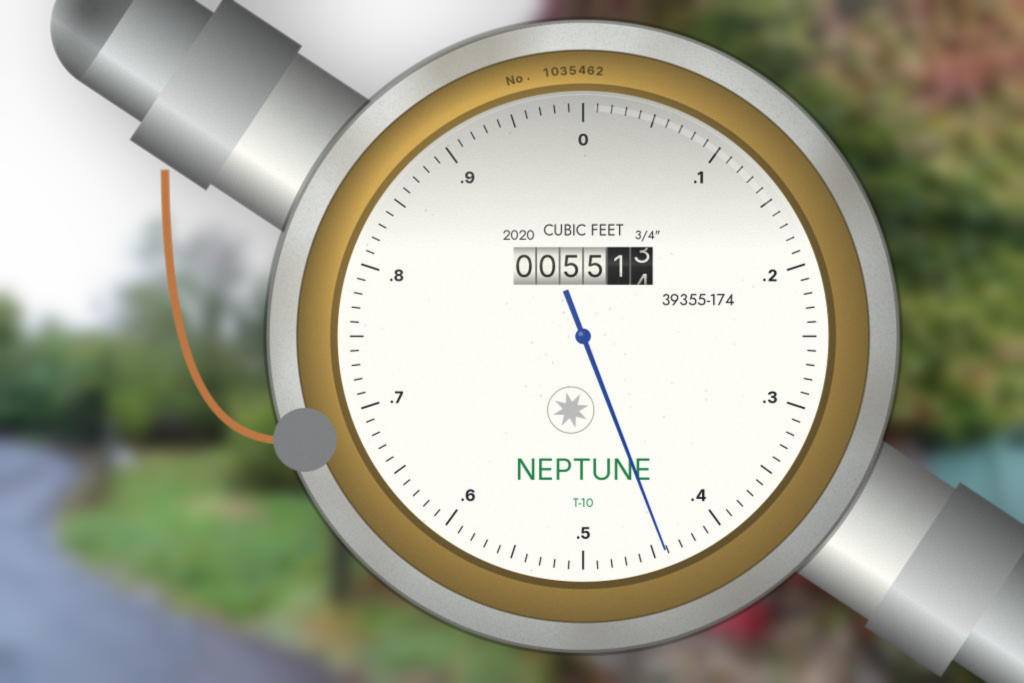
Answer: 5513.44 ft³
